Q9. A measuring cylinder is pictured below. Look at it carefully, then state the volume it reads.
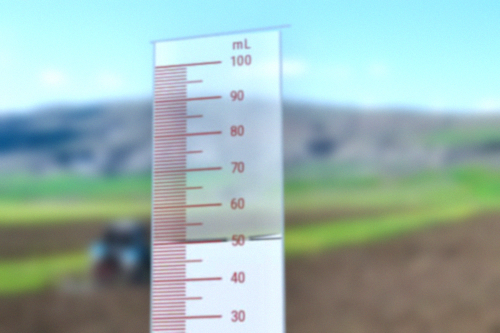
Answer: 50 mL
